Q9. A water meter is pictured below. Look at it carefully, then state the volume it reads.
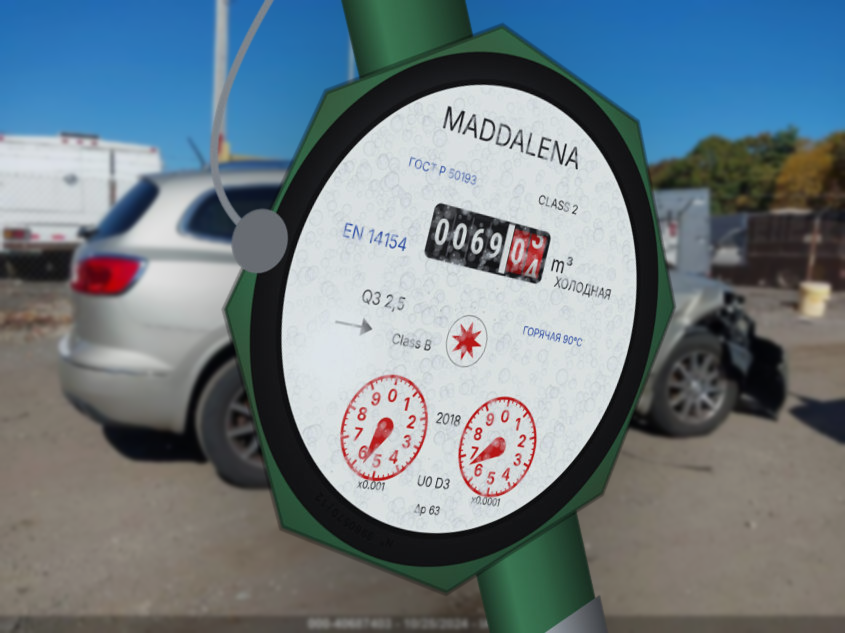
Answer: 69.0356 m³
